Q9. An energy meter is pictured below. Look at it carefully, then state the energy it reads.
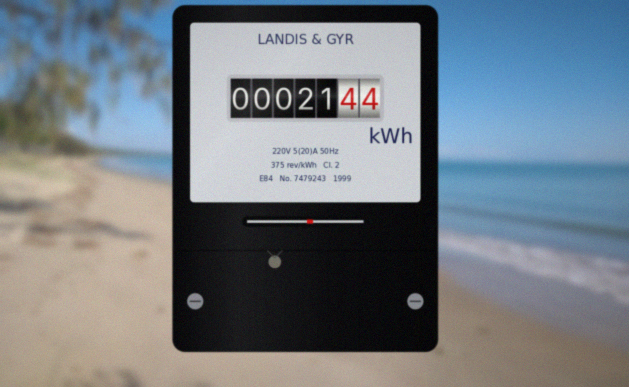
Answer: 21.44 kWh
